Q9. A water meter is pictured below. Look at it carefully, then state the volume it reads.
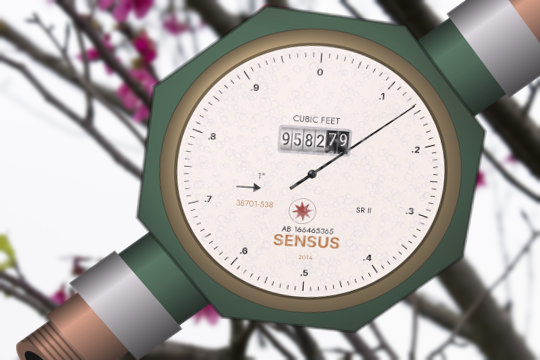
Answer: 958279.14 ft³
